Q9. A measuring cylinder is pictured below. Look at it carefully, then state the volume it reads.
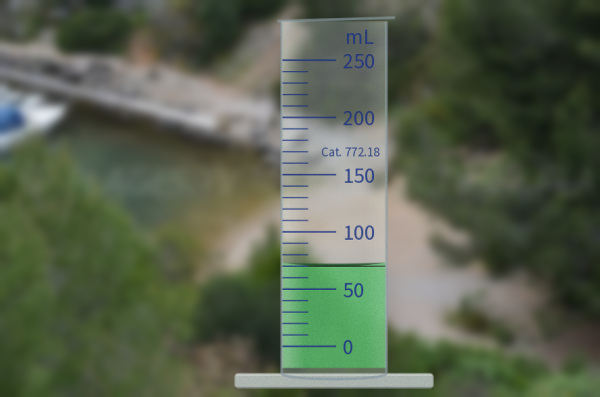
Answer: 70 mL
